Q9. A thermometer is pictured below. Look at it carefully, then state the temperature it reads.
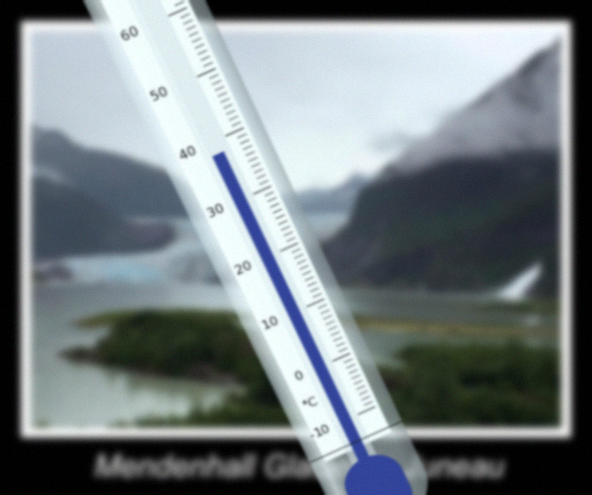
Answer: 38 °C
